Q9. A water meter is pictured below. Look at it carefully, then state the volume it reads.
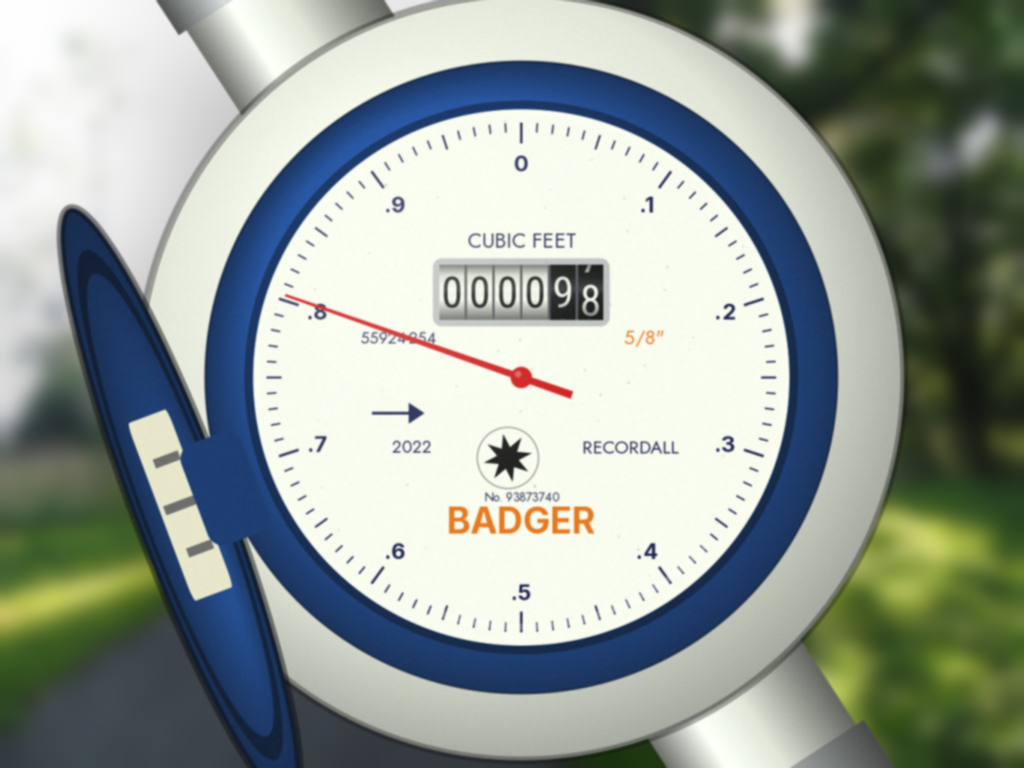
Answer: 97.80 ft³
